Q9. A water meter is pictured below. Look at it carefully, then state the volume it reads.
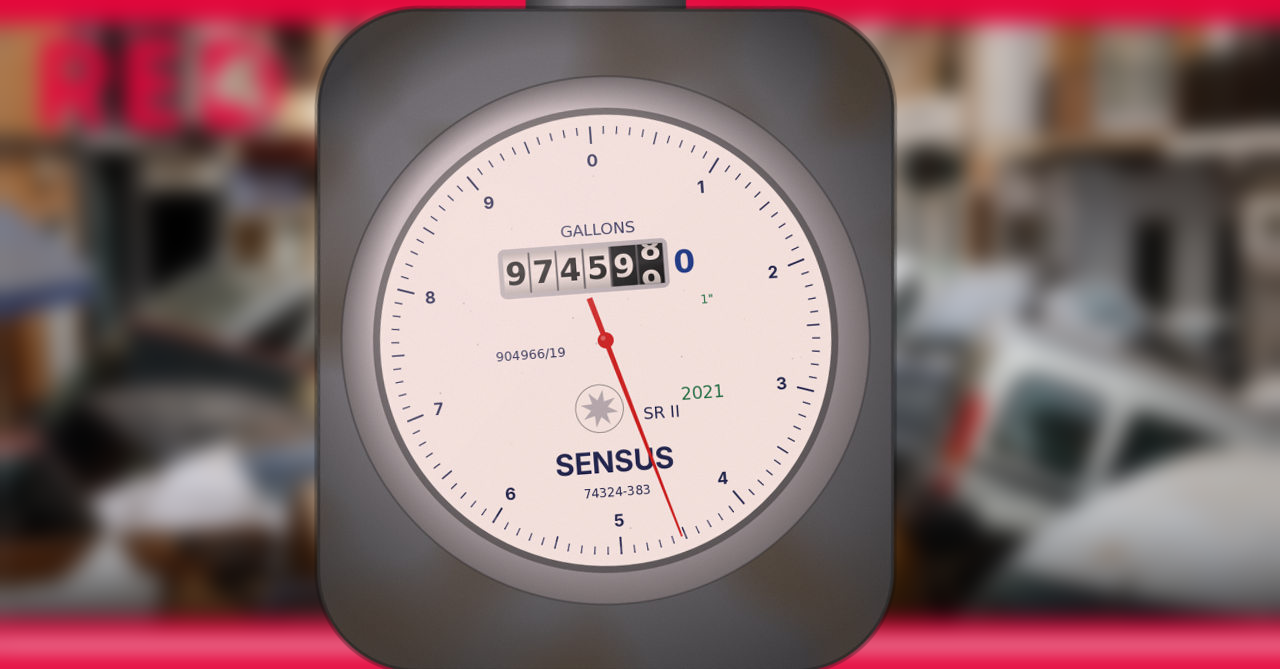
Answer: 9745984.5 gal
